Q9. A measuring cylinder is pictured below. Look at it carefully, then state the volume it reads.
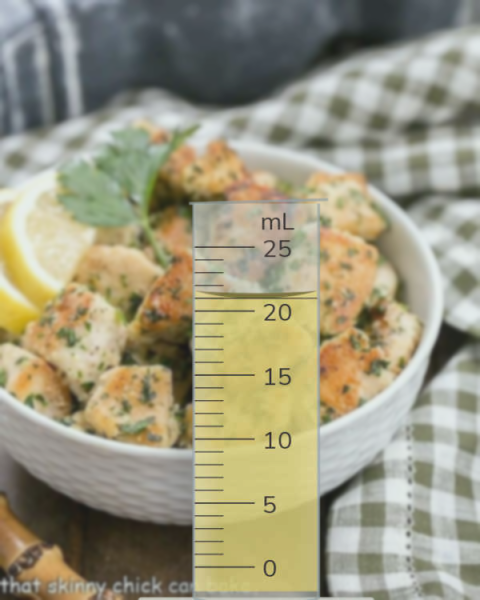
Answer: 21 mL
